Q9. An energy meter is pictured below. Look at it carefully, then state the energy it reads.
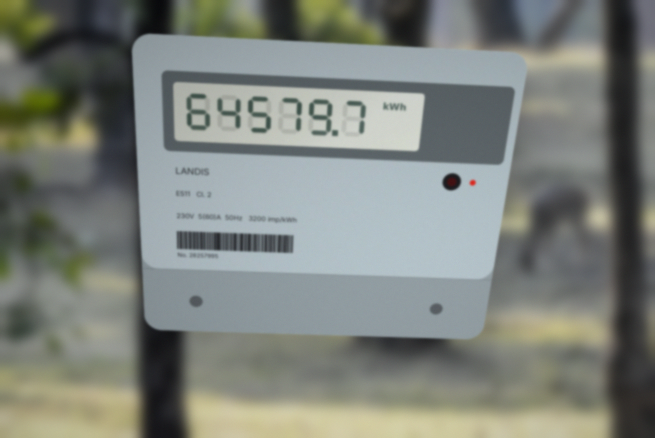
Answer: 64579.7 kWh
